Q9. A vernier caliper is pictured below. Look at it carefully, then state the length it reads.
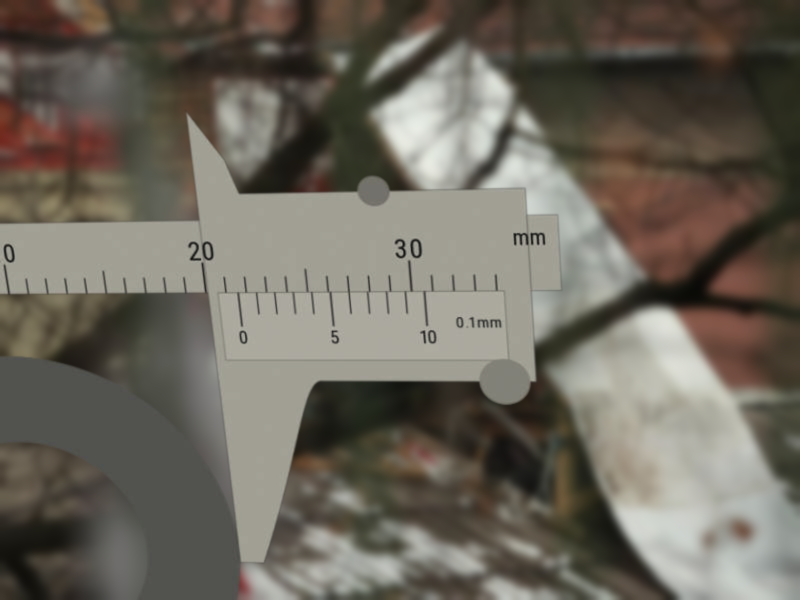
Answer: 21.6 mm
